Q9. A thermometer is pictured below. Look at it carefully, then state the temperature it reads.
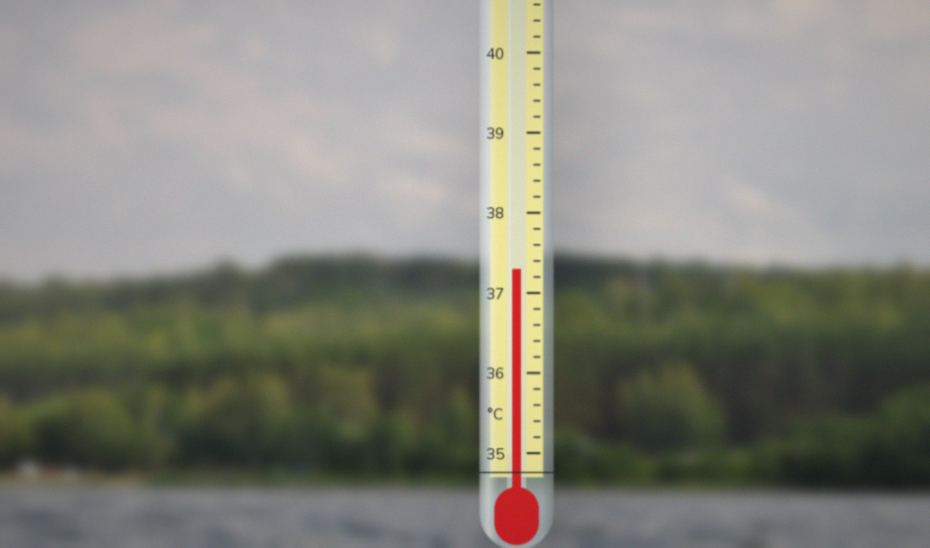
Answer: 37.3 °C
